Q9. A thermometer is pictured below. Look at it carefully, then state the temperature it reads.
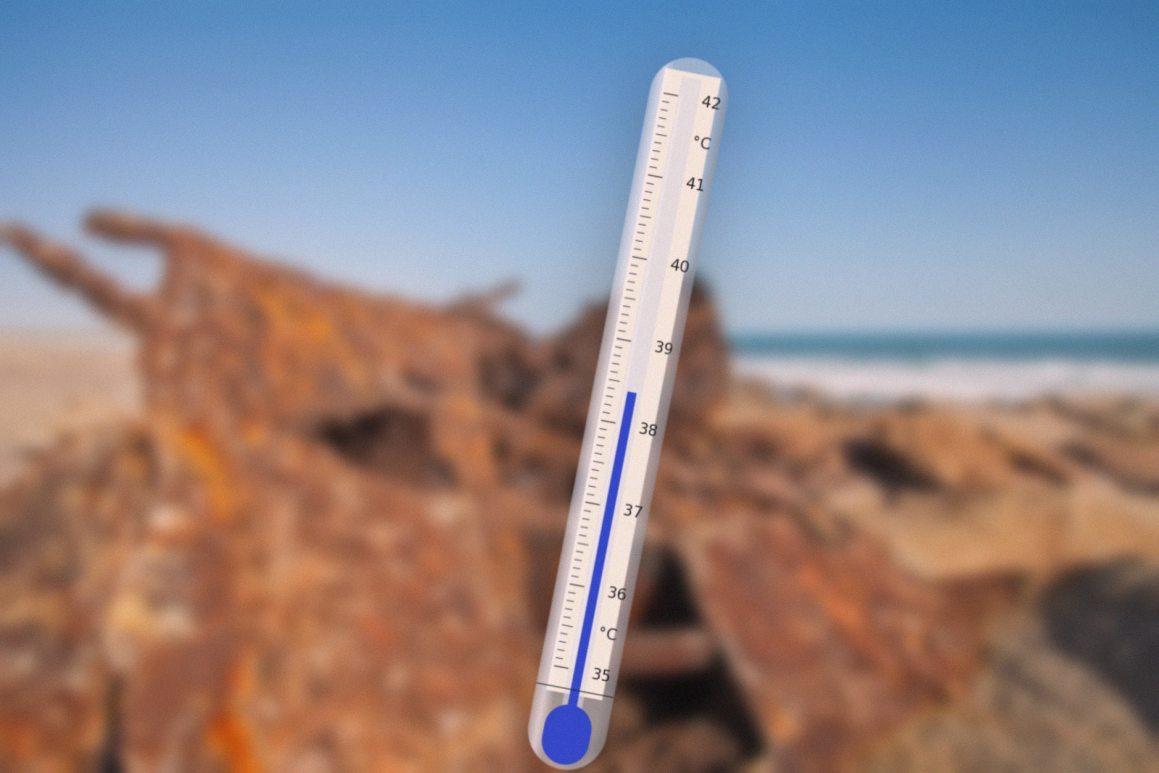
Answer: 38.4 °C
